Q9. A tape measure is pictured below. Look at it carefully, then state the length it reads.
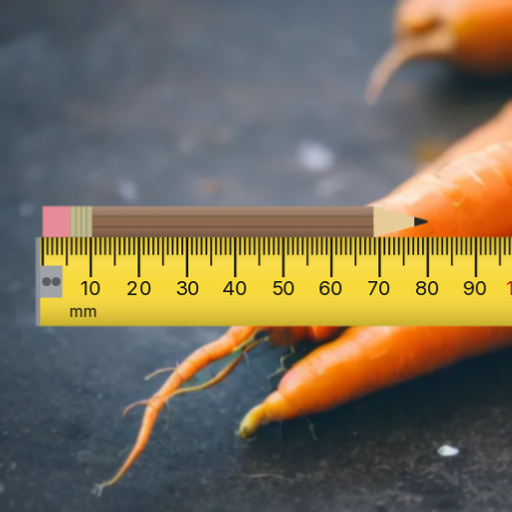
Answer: 80 mm
